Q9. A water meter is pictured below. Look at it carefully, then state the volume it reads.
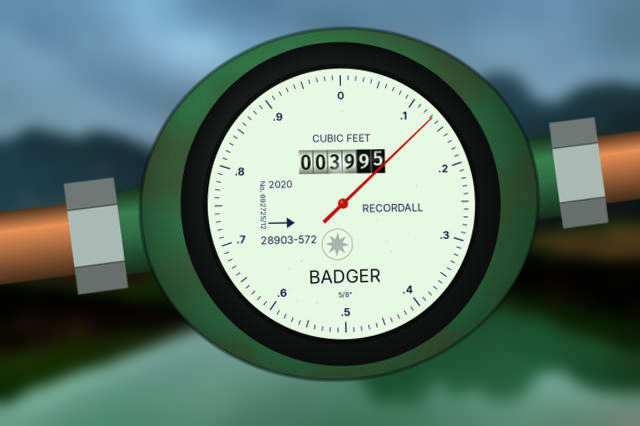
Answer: 3995.13 ft³
